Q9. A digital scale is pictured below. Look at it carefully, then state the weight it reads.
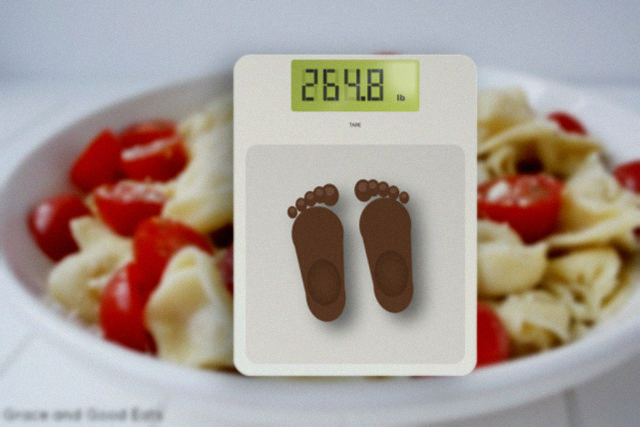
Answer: 264.8 lb
